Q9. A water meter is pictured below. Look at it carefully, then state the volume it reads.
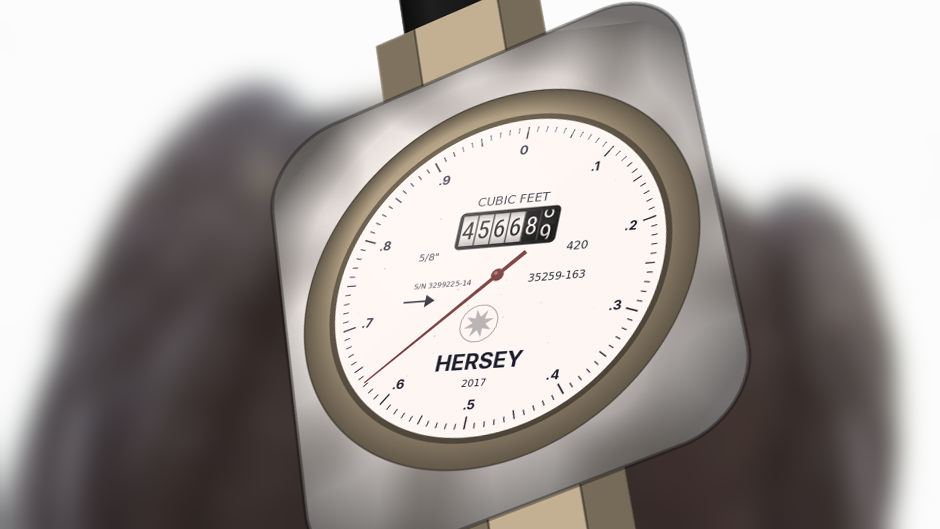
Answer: 456688.63 ft³
